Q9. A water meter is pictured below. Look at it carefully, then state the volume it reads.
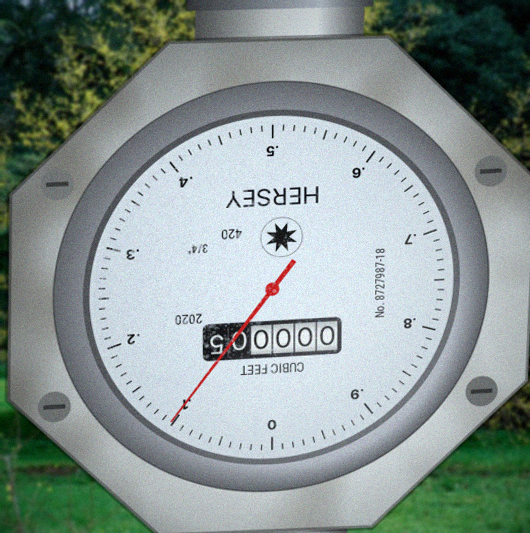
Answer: 5.10 ft³
